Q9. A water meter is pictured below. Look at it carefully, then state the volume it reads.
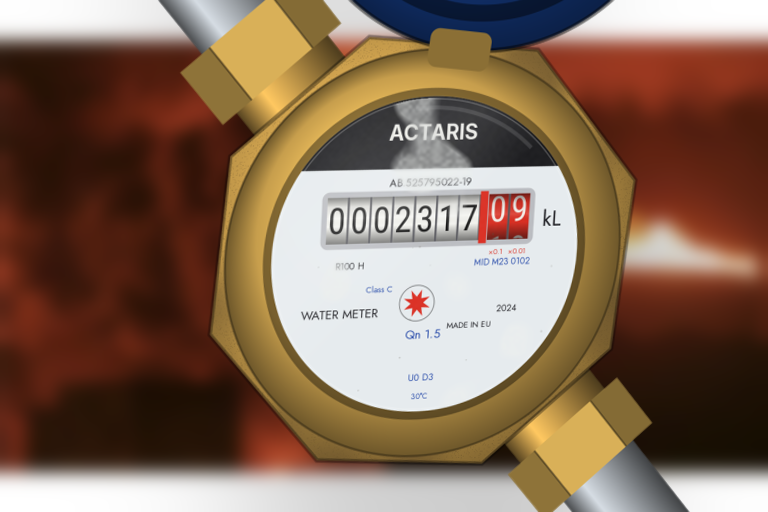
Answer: 2317.09 kL
